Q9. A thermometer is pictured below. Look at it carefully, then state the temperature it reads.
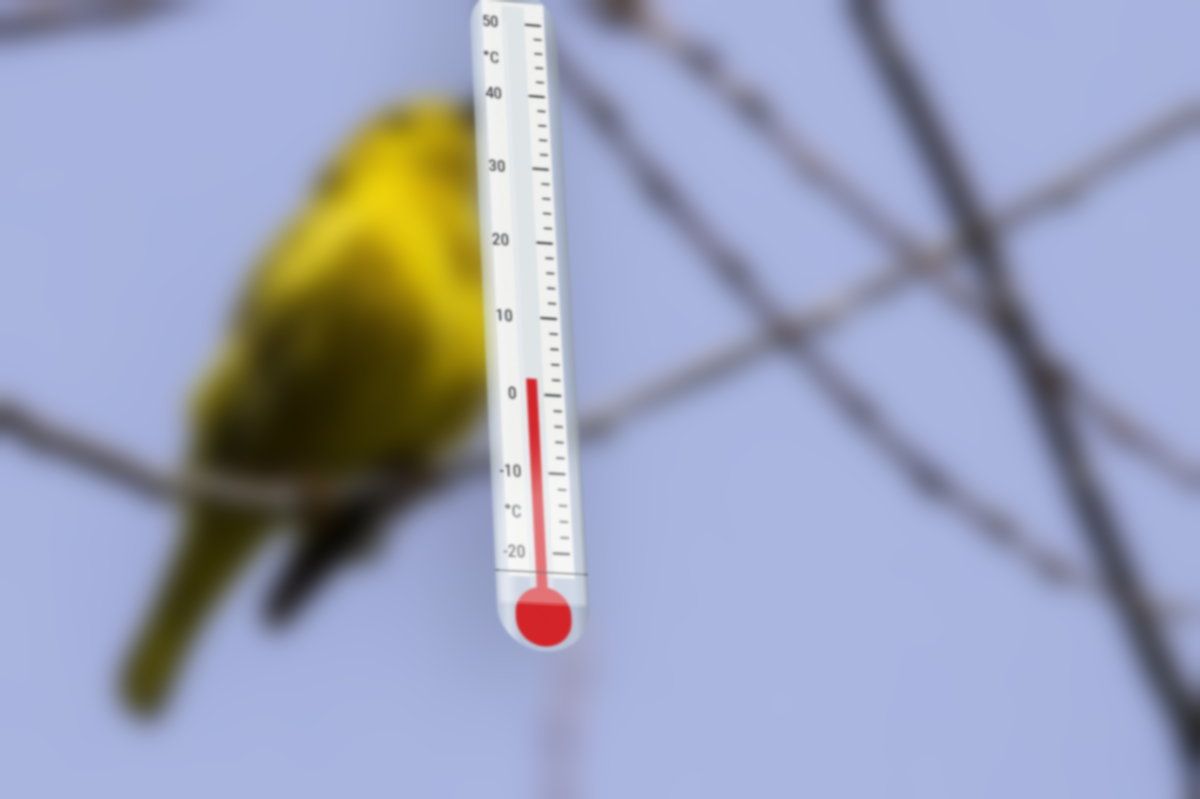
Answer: 2 °C
